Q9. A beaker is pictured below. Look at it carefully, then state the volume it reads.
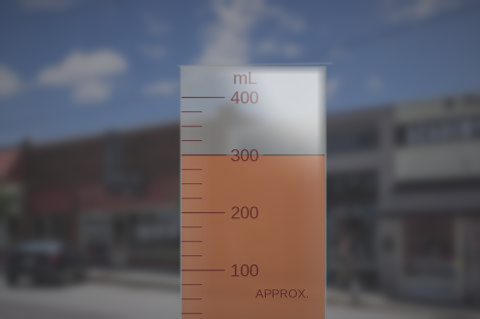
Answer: 300 mL
